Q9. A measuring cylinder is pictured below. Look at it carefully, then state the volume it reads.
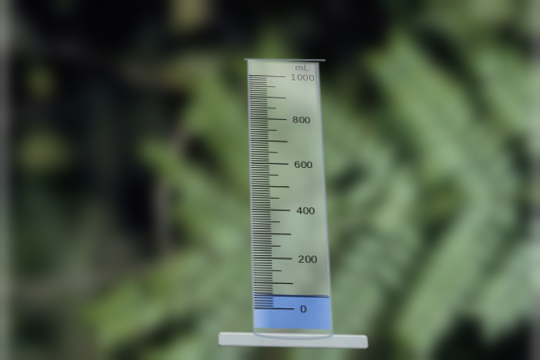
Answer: 50 mL
